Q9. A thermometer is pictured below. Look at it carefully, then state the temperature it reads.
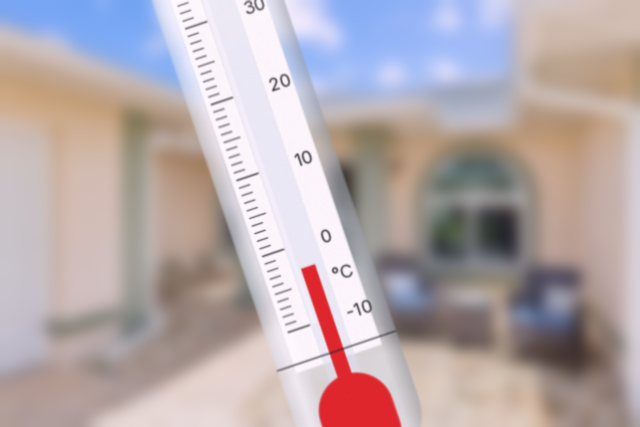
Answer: -3 °C
